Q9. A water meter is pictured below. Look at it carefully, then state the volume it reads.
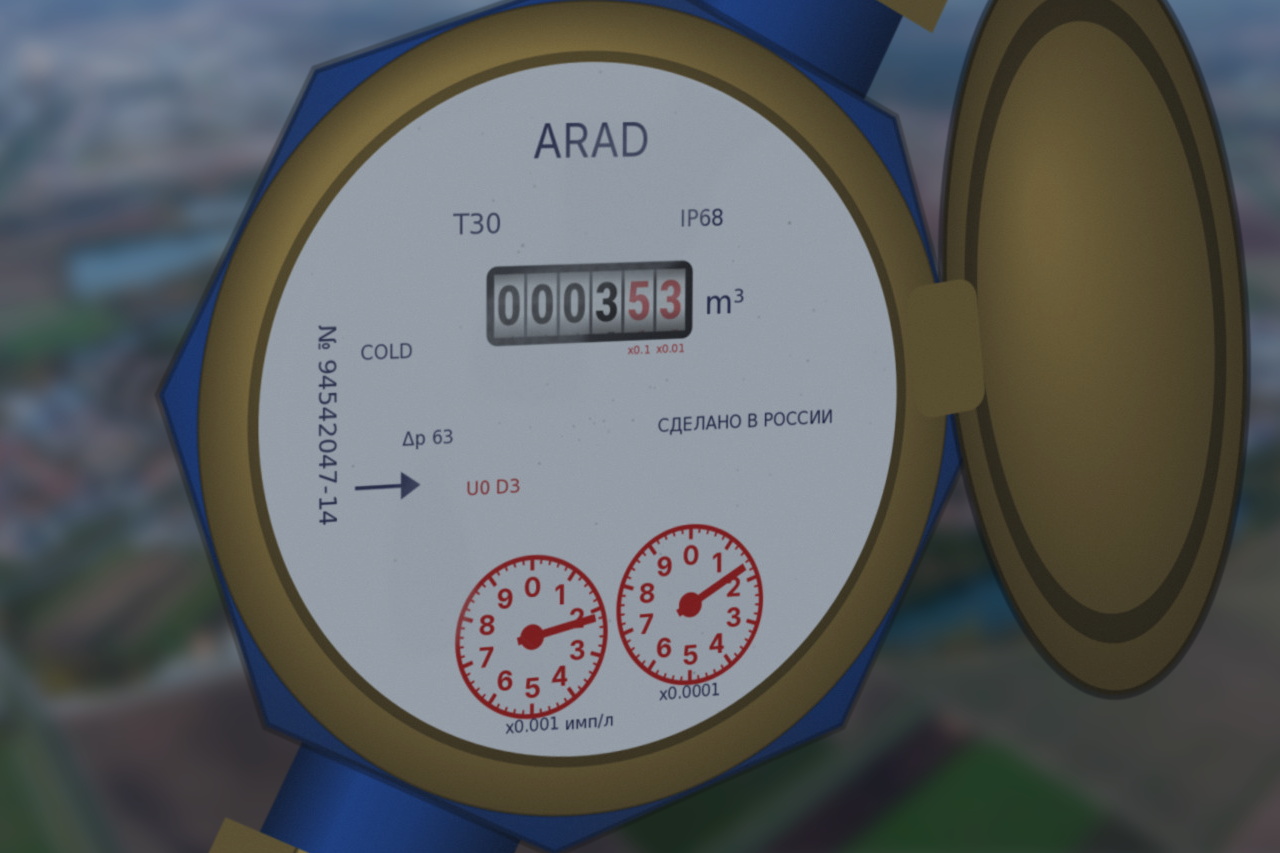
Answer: 3.5321 m³
